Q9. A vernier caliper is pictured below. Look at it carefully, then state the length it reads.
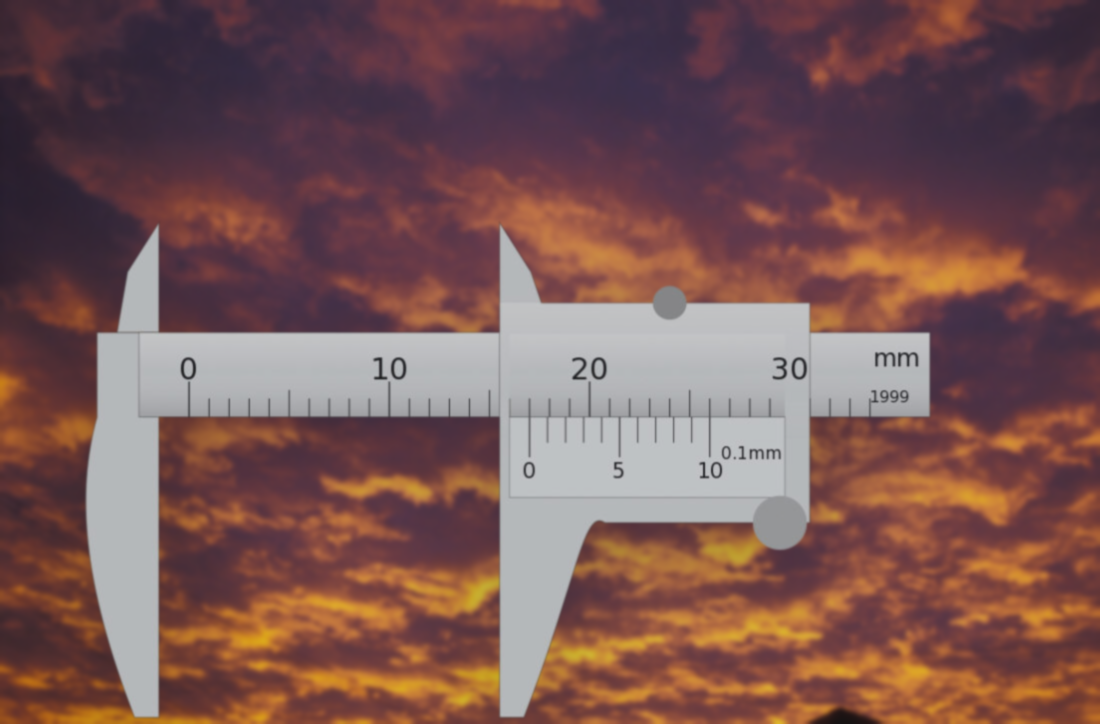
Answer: 17.0 mm
